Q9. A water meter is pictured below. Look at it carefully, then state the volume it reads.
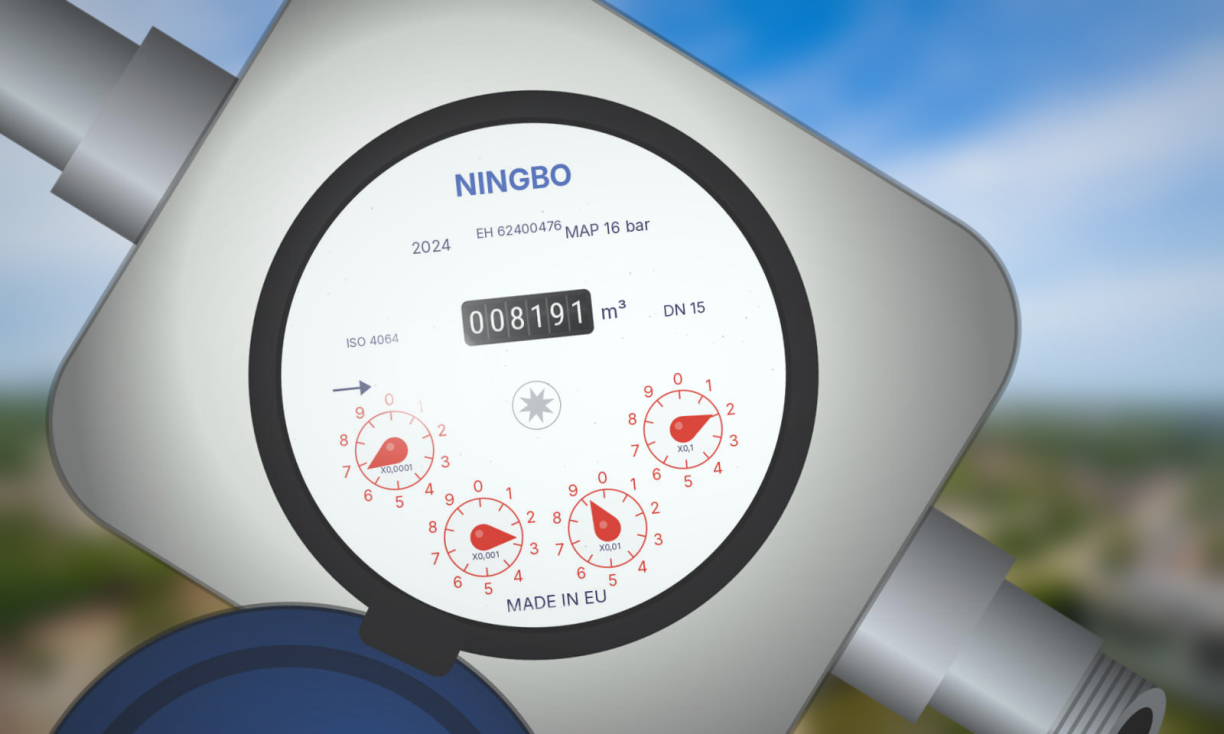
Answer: 8191.1926 m³
